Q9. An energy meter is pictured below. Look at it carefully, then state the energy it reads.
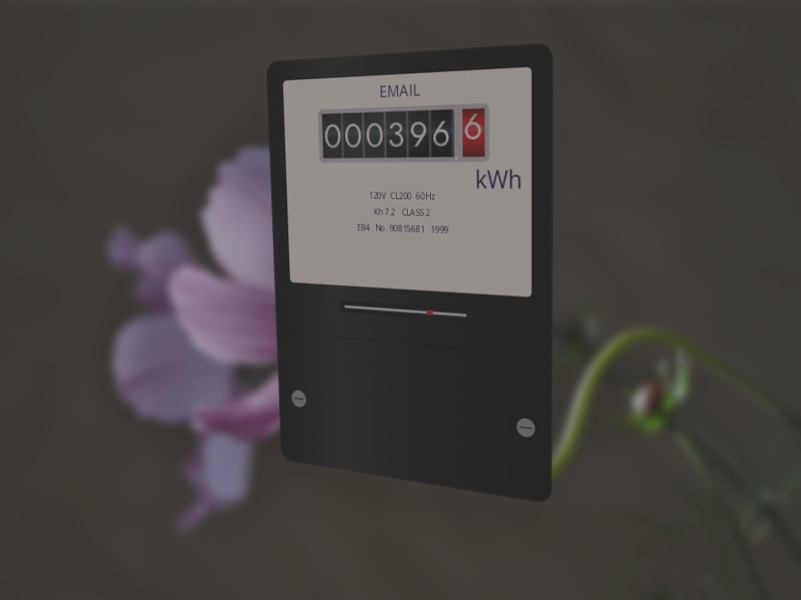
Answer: 396.6 kWh
